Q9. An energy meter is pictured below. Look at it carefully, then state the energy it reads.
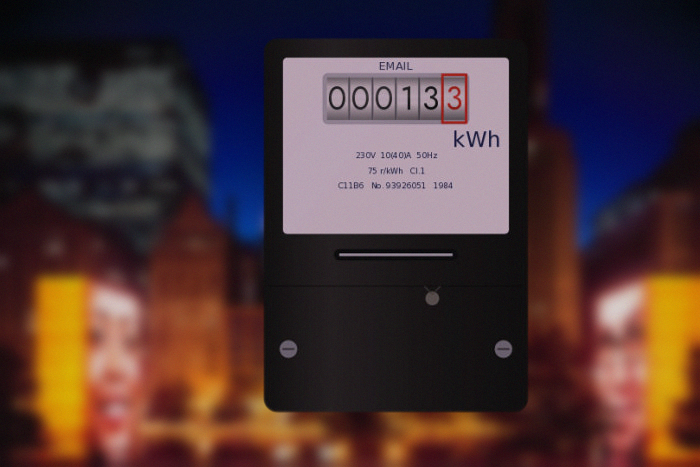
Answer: 13.3 kWh
